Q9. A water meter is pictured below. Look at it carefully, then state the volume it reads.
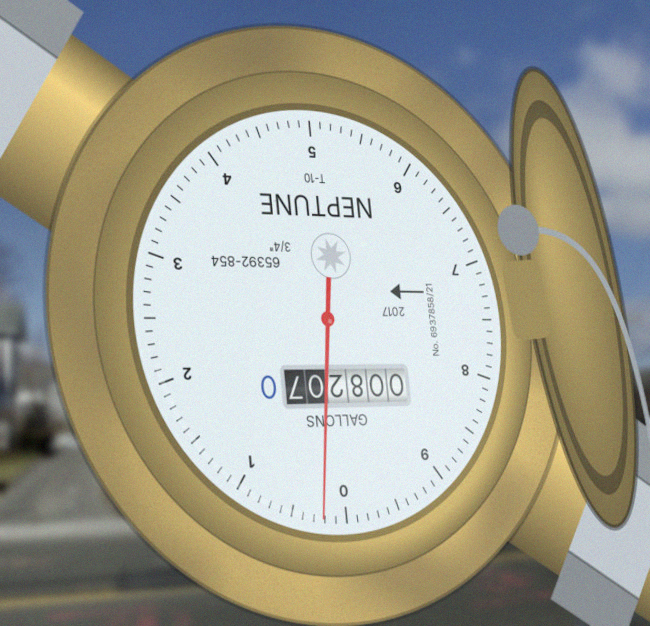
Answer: 82070.2 gal
